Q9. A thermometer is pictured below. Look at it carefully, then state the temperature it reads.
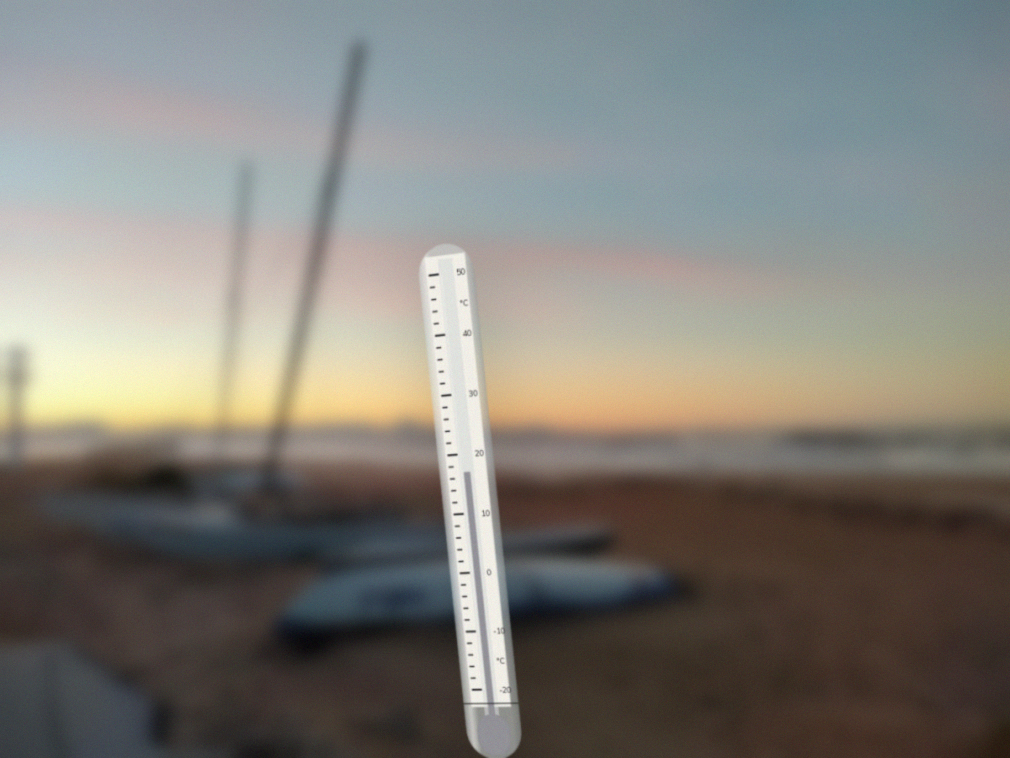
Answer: 17 °C
